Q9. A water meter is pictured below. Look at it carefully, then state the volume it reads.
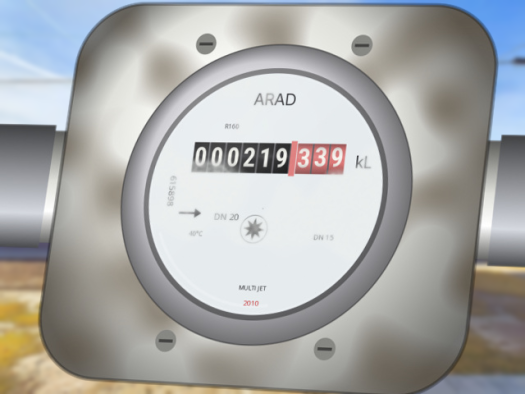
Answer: 219.339 kL
